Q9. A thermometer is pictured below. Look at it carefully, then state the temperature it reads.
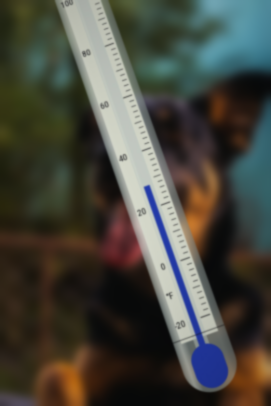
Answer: 28 °F
